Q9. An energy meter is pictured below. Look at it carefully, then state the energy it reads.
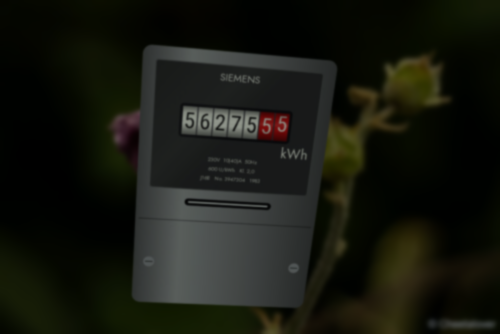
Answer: 56275.55 kWh
